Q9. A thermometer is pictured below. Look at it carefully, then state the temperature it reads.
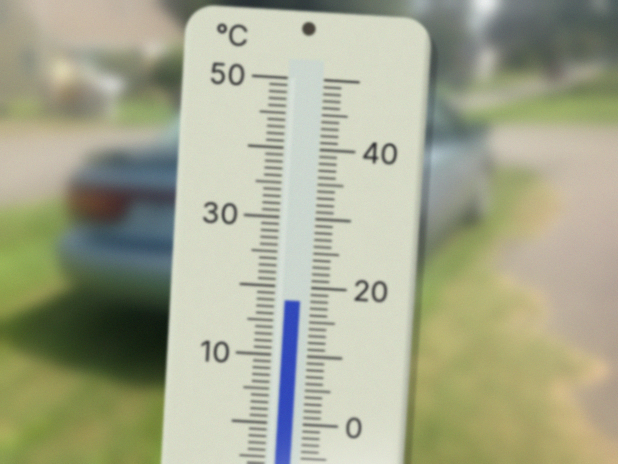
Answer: 18 °C
